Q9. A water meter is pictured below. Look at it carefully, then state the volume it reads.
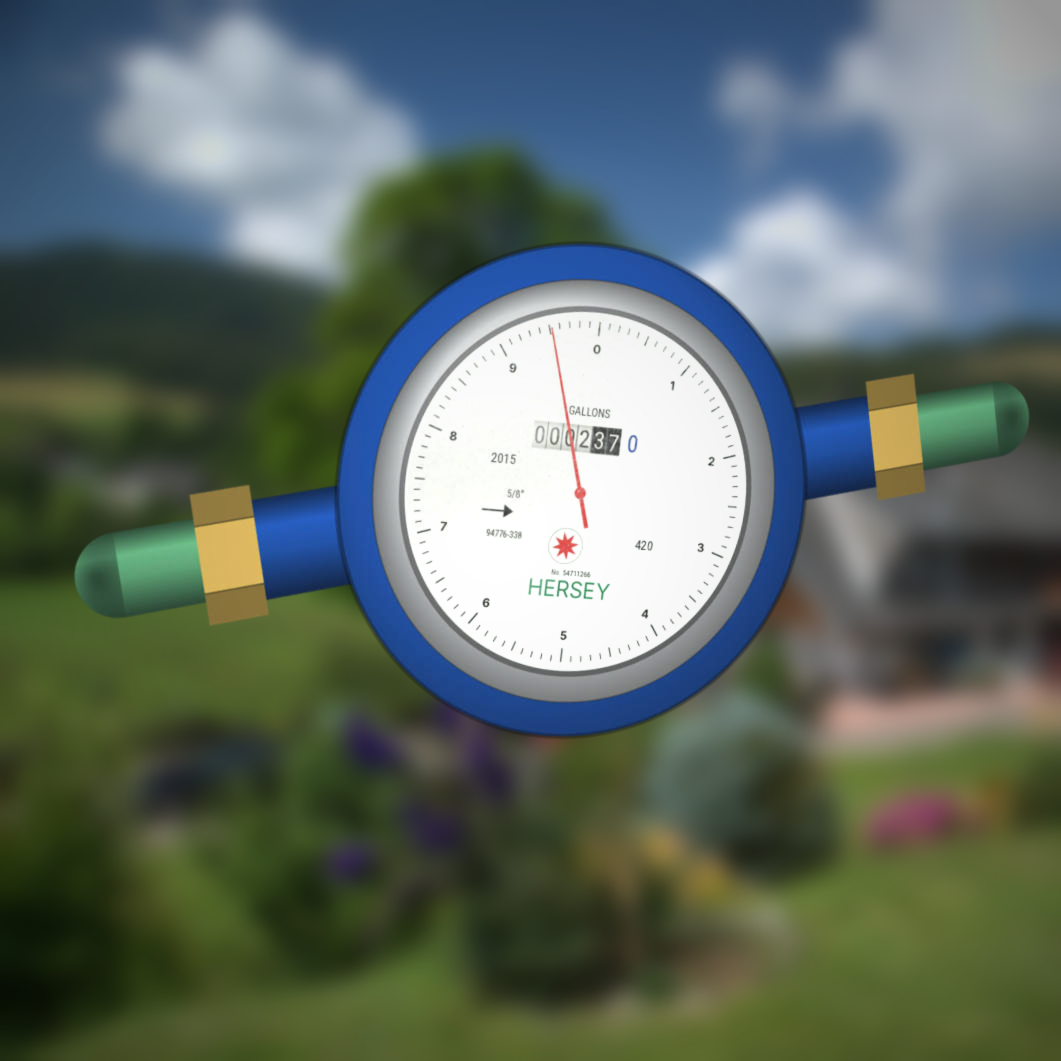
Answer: 2369.5 gal
